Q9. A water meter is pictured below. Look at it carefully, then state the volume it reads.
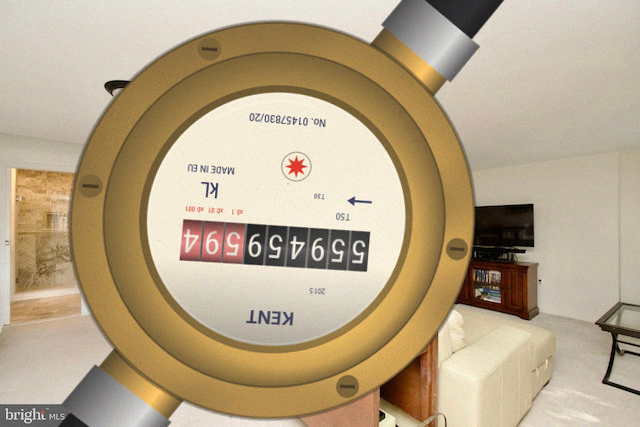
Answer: 559459.594 kL
